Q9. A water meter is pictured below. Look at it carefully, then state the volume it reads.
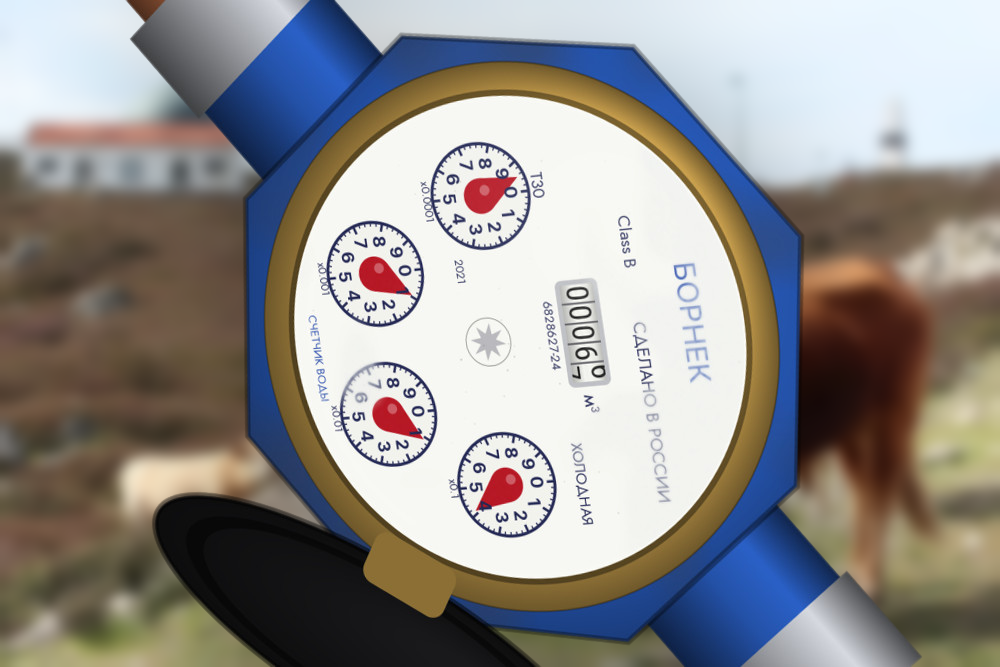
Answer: 66.4109 m³
